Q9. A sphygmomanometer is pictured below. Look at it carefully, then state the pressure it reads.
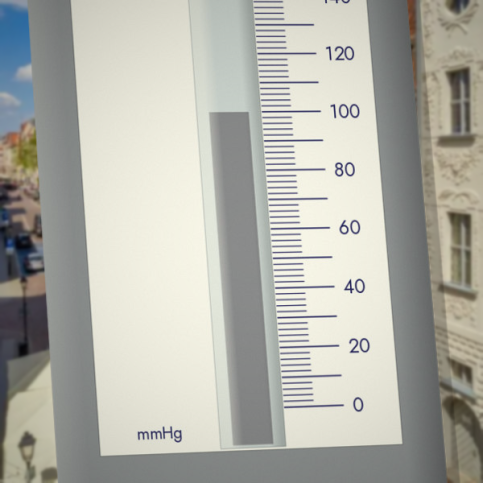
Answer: 100 mmHg
